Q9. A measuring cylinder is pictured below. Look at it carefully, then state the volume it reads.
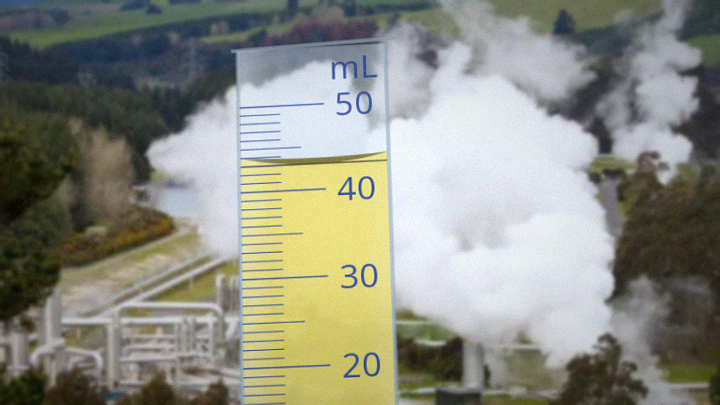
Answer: 43 mL
